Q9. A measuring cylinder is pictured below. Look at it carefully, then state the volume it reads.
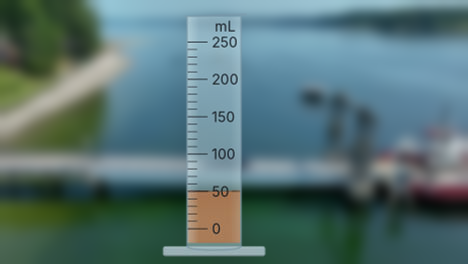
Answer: 50 mL
